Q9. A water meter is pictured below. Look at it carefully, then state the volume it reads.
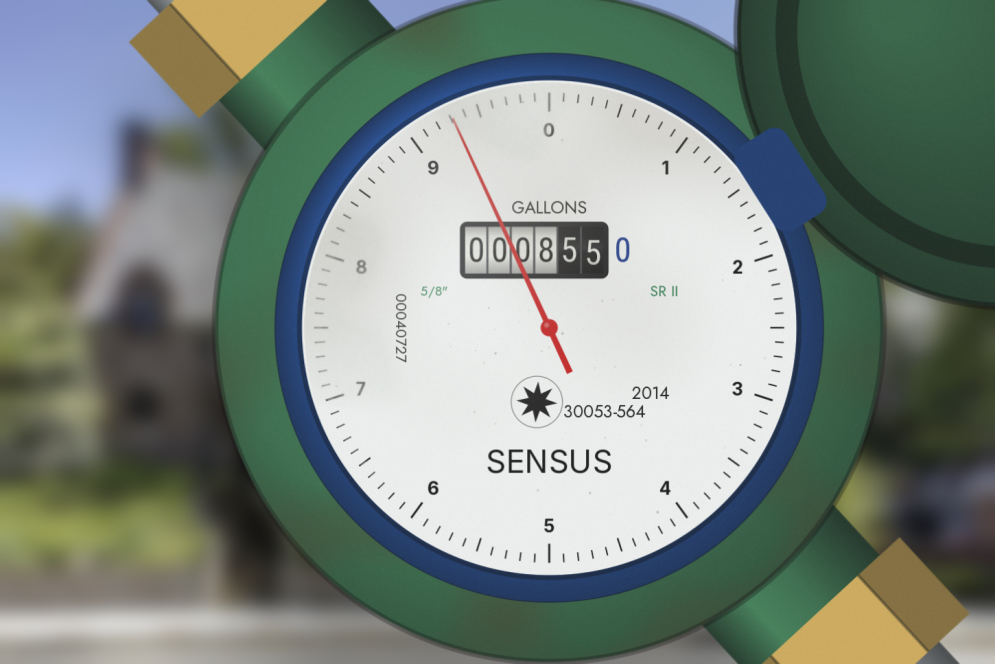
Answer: 8549.3 gal
